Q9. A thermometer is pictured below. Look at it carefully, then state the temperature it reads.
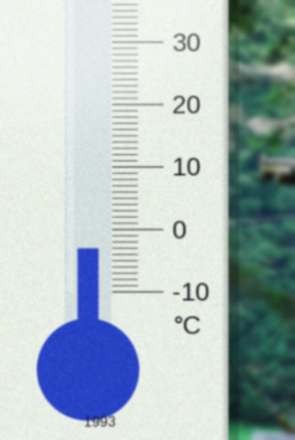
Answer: -3 °C
